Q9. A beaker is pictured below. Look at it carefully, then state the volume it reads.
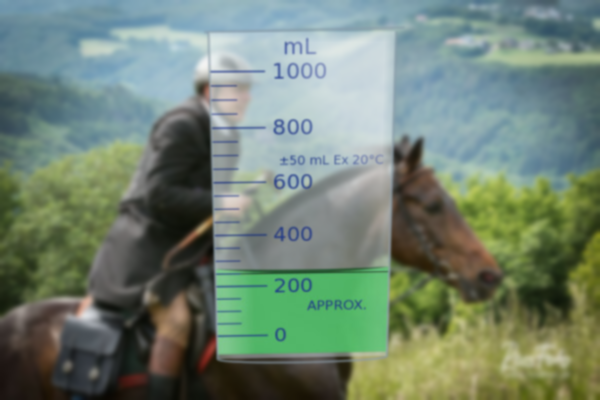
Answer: 250 mL
